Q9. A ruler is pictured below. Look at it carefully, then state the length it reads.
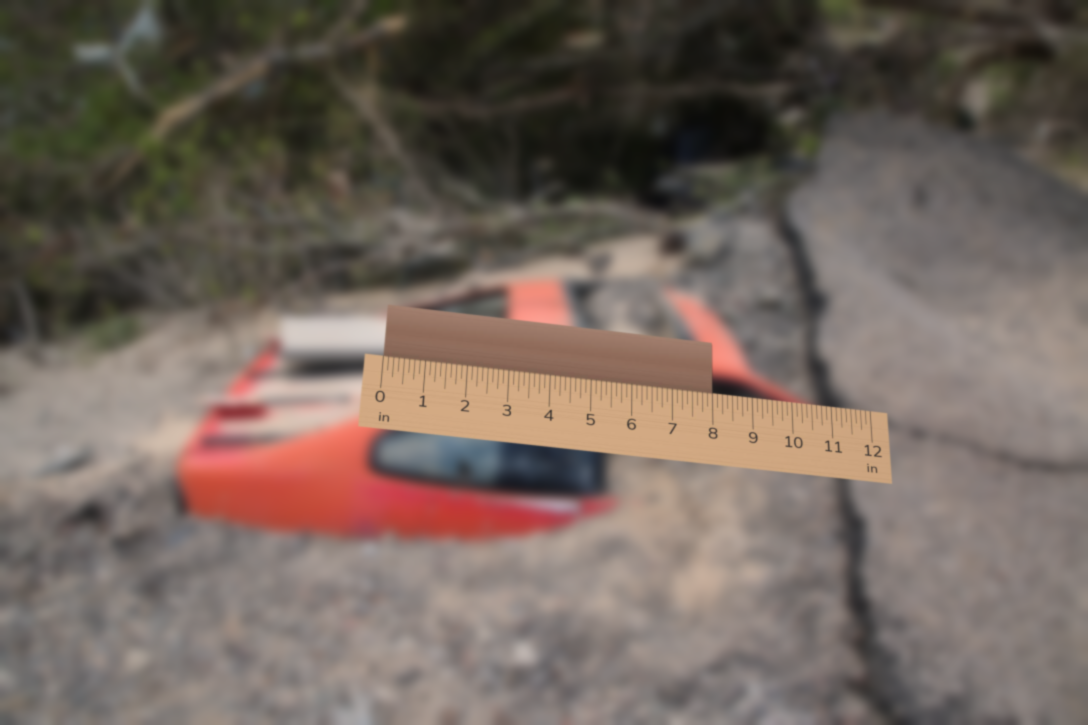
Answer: 8 in
